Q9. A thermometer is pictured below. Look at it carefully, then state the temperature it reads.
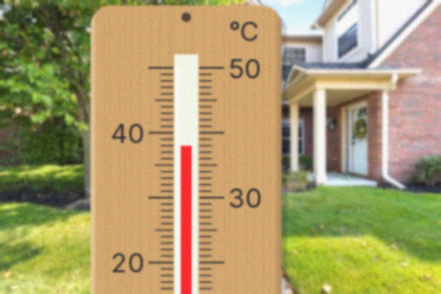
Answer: 38 °C
